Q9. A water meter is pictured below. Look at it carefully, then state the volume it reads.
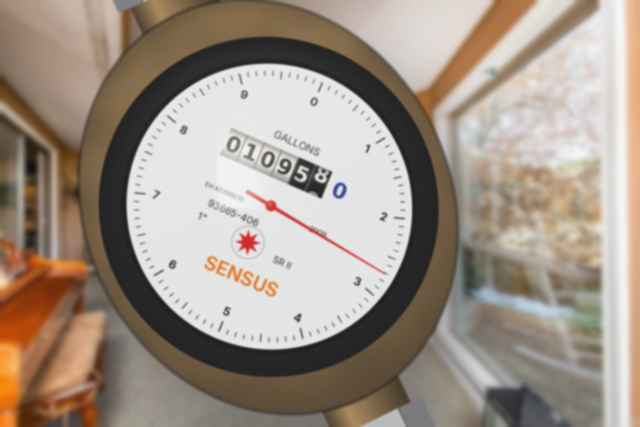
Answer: 109582.7 gal
